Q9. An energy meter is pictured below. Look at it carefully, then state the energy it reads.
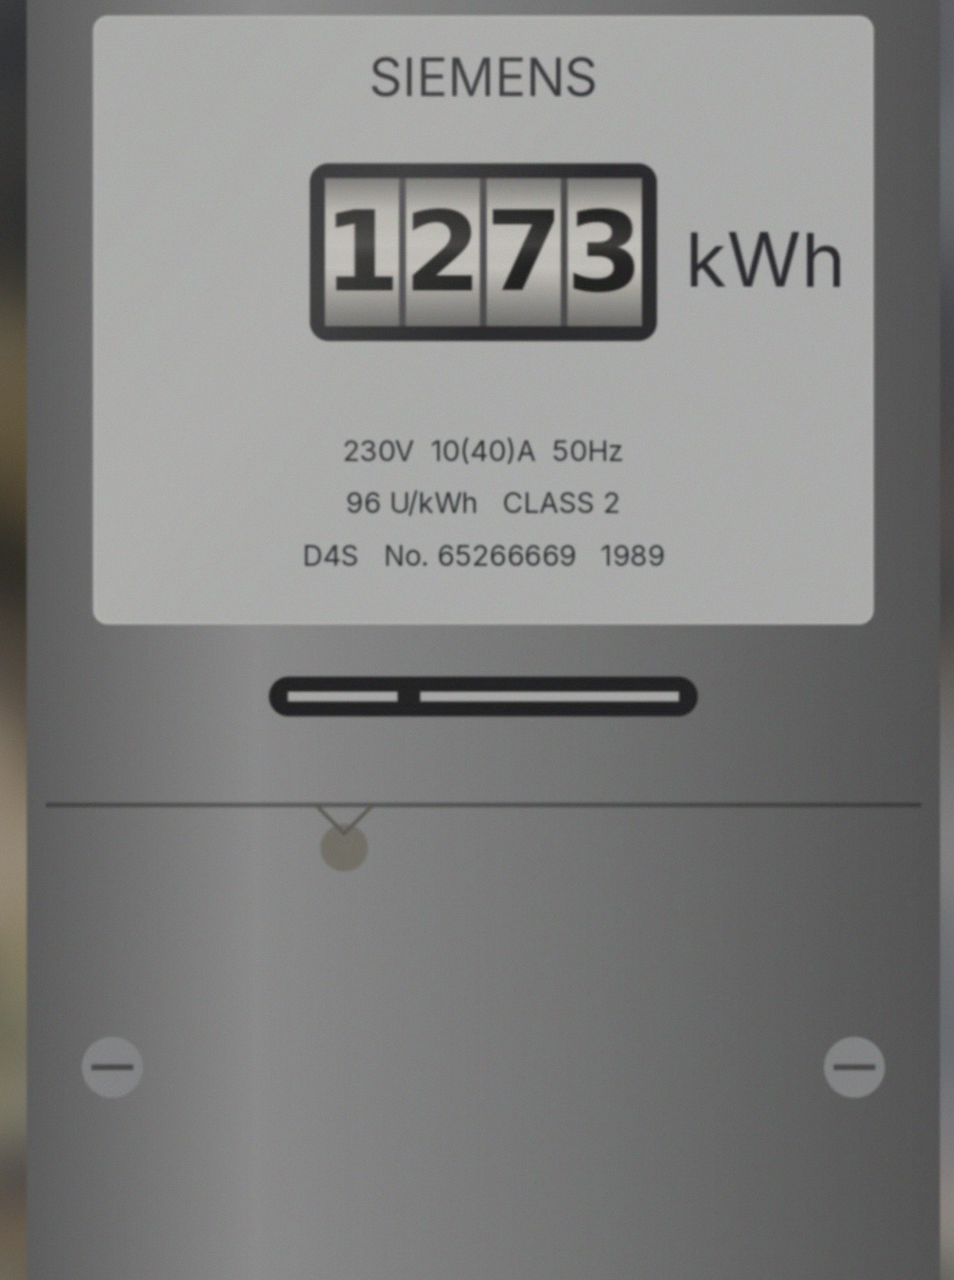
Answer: 1273 kWh
